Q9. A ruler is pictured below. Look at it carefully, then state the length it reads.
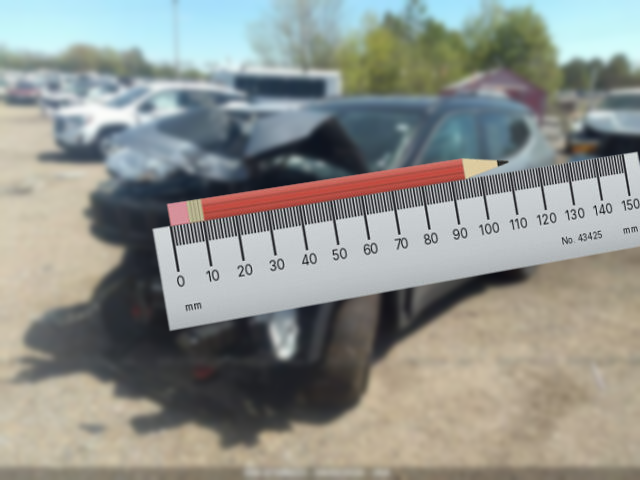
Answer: 110 mm
